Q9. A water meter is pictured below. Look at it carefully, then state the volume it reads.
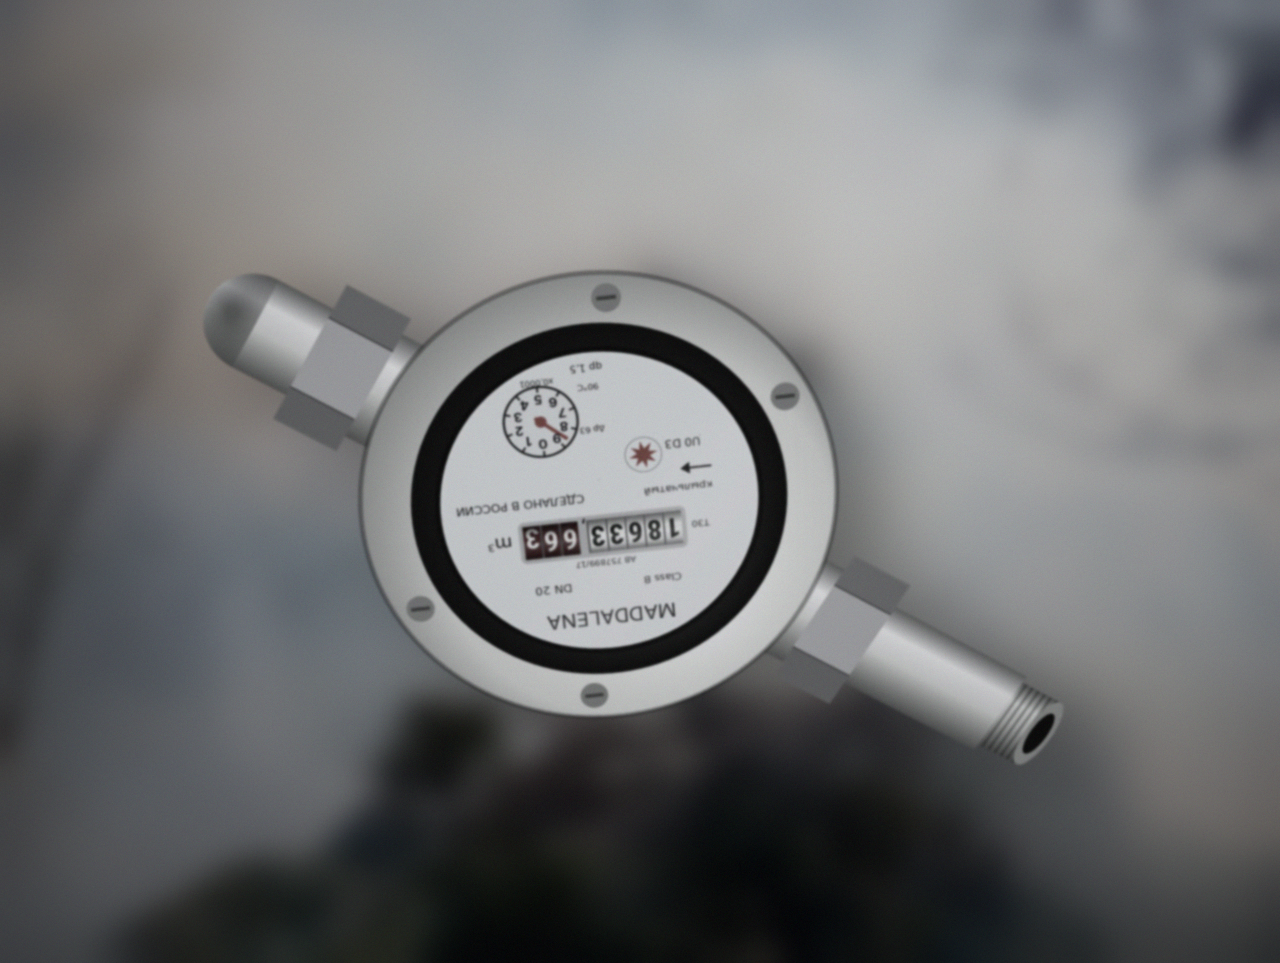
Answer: 18633.6628 m³
